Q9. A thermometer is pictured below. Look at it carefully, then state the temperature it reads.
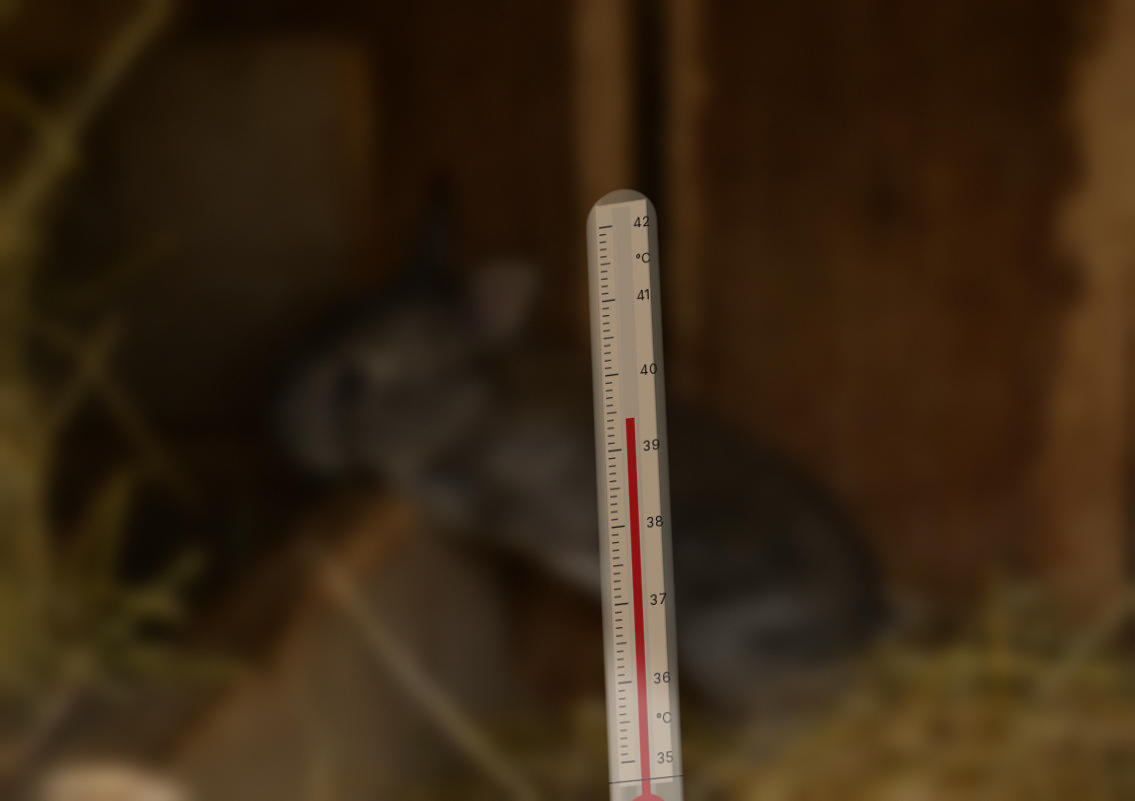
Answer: 39.4 °C
